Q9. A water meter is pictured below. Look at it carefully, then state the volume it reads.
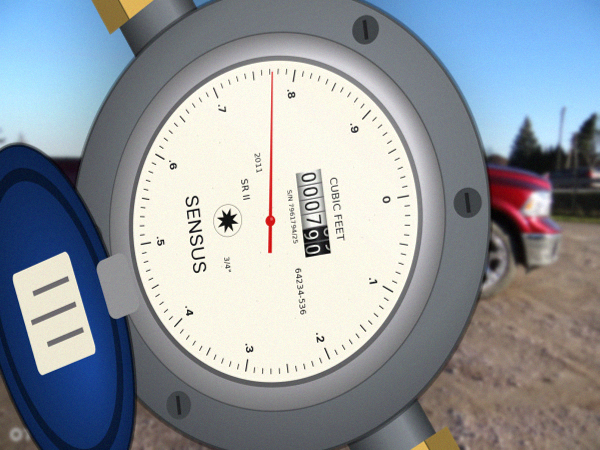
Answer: 789.77 ft³
